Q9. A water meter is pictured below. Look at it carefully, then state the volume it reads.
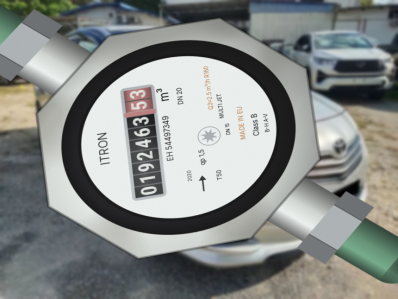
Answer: 192463.53 m³
